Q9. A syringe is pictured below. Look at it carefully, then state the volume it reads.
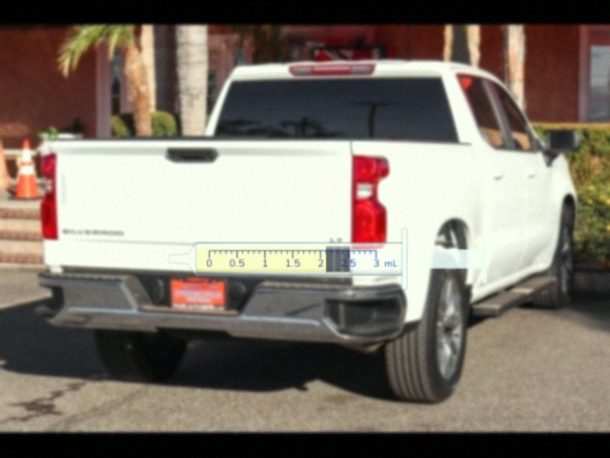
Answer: 2.1 mL
